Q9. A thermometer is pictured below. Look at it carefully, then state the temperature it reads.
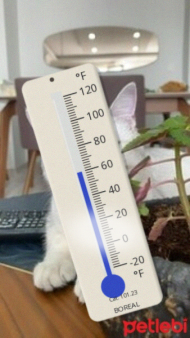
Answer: 60 °F
